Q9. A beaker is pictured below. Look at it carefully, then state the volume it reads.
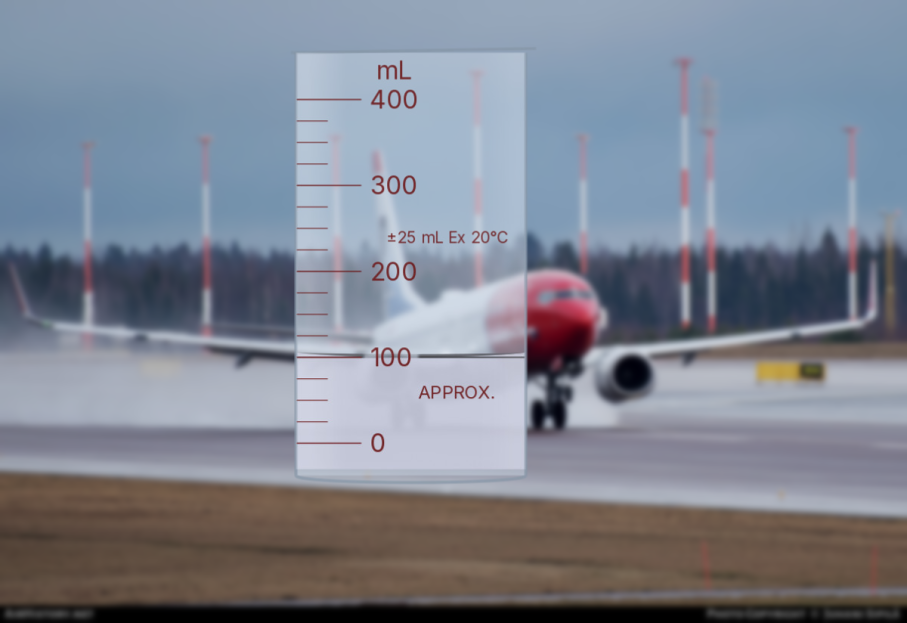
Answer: 100 mL
